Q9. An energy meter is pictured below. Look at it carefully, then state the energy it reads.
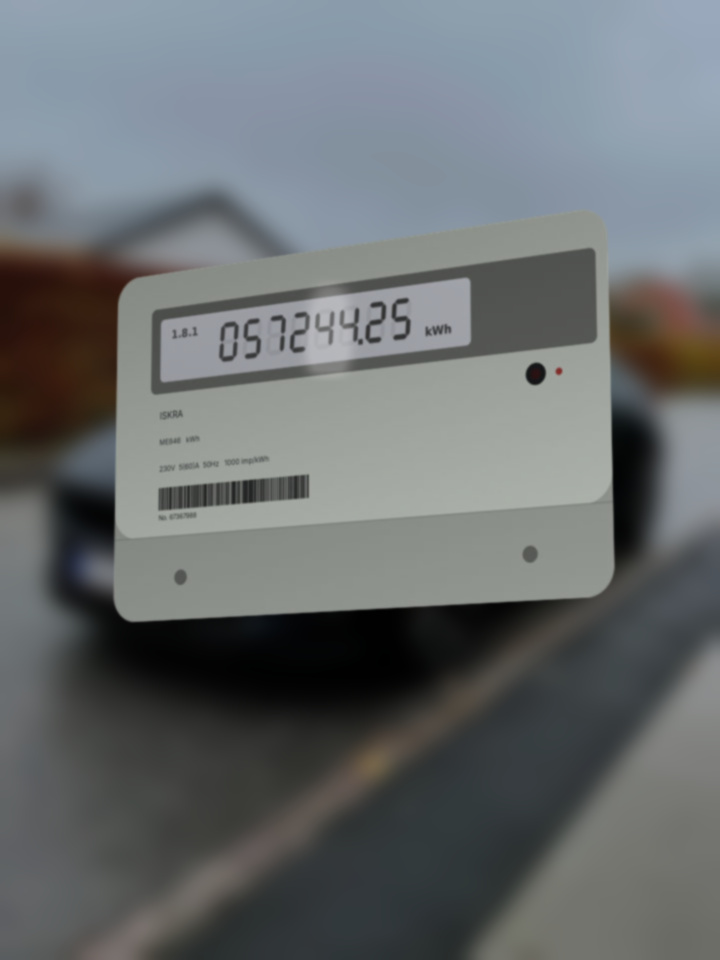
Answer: 57244.25 kWh
